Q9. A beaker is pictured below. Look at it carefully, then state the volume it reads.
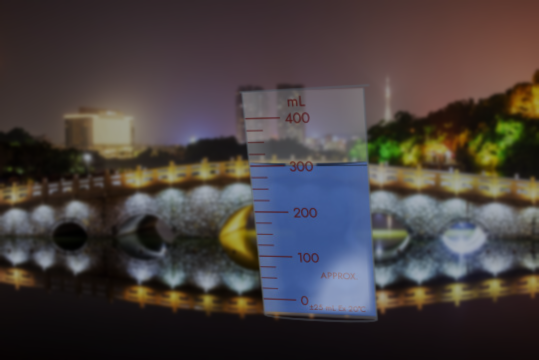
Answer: 300 mL
